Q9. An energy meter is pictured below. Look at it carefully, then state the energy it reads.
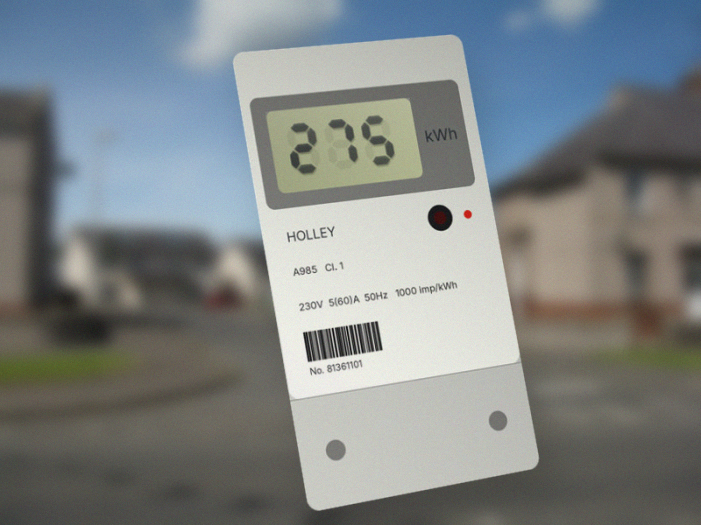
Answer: 275 kWh
